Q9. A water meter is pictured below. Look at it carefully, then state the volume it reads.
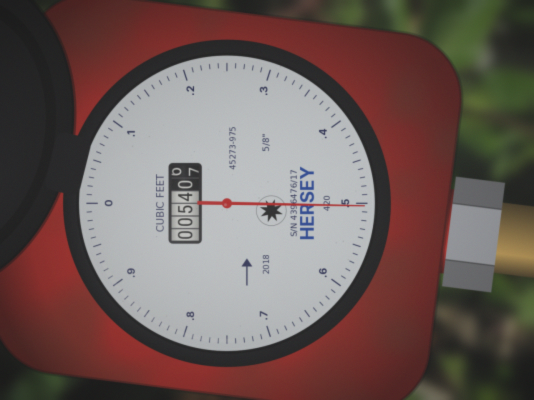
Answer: 5406.50 ft³
